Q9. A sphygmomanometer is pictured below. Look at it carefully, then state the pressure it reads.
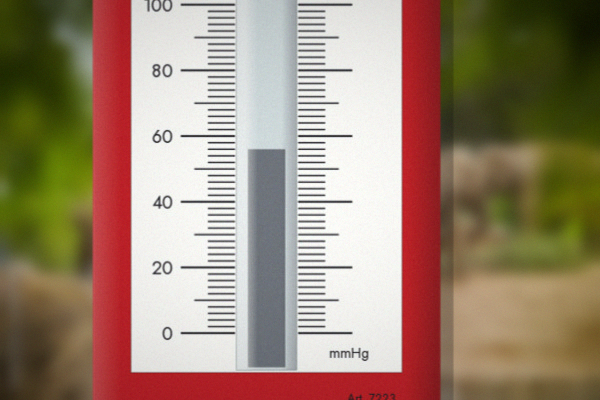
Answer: 56 mmHg
